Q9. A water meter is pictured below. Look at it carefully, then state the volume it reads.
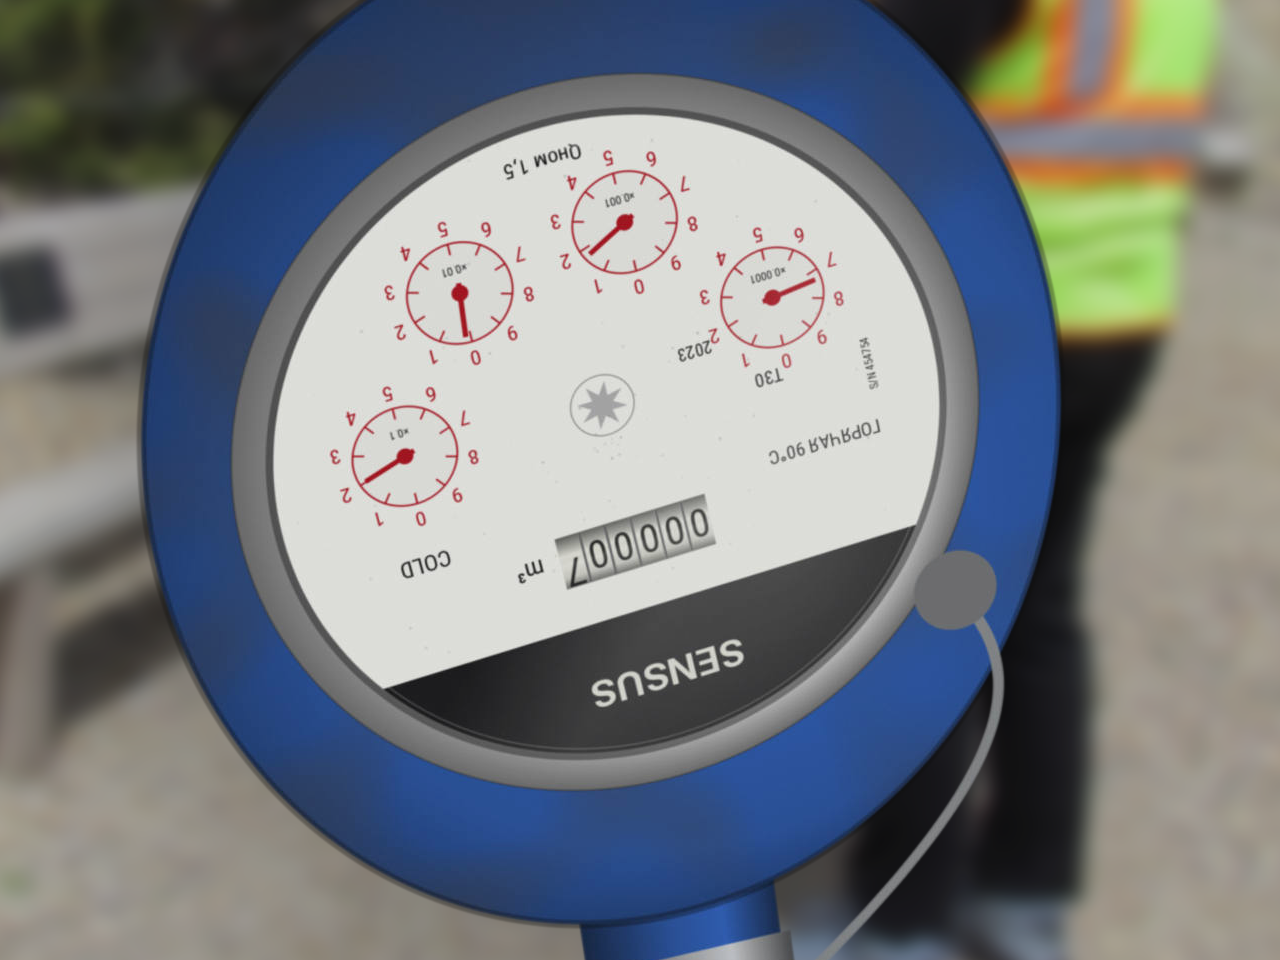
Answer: 7.2017 m³
